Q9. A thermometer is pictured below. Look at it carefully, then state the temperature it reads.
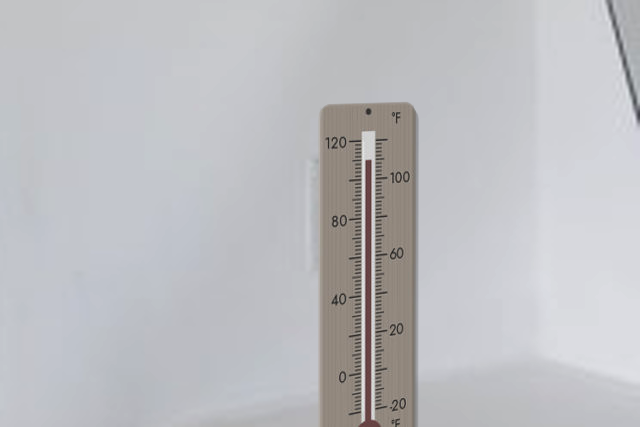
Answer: 110 °F
